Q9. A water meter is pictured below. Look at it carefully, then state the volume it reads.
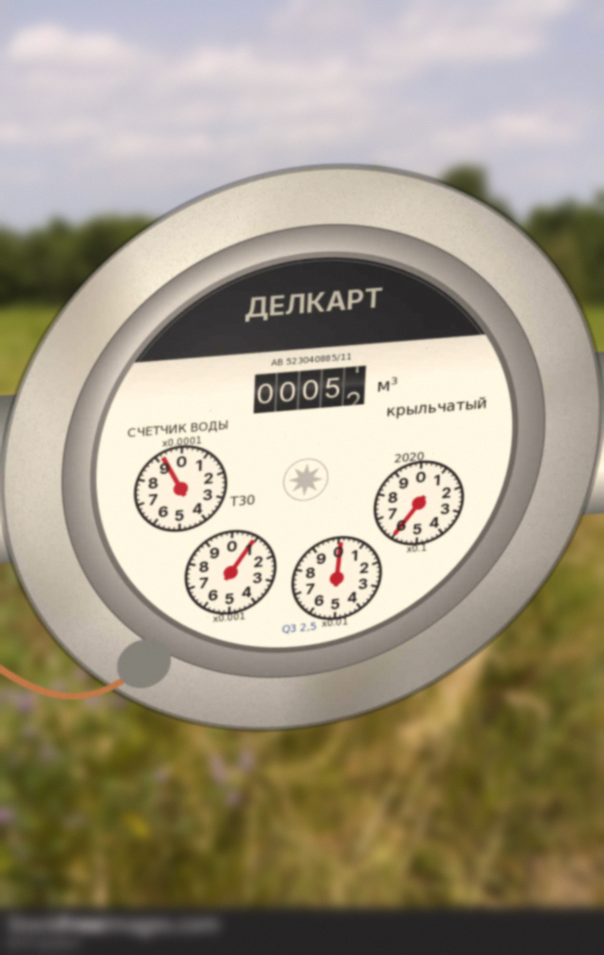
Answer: 51.6009 m³
